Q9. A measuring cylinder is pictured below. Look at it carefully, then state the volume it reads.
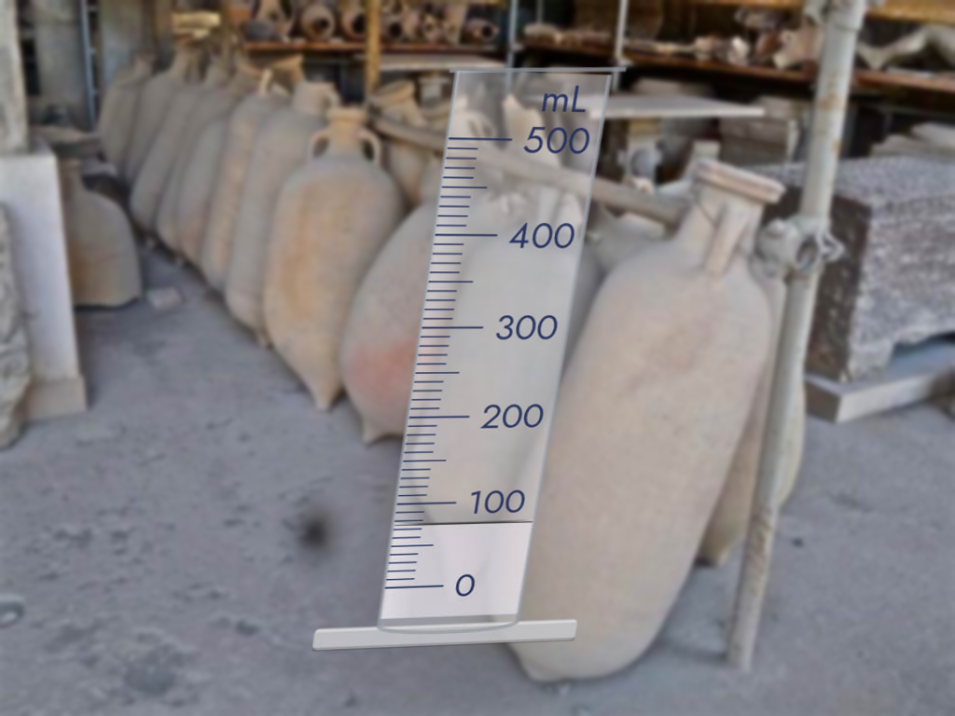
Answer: 75 mL
